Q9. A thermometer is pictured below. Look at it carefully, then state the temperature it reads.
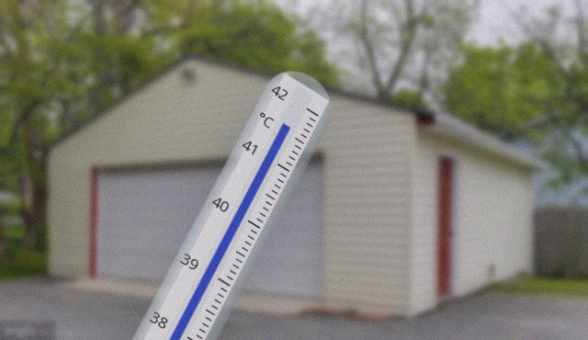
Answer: 41.6 °C
